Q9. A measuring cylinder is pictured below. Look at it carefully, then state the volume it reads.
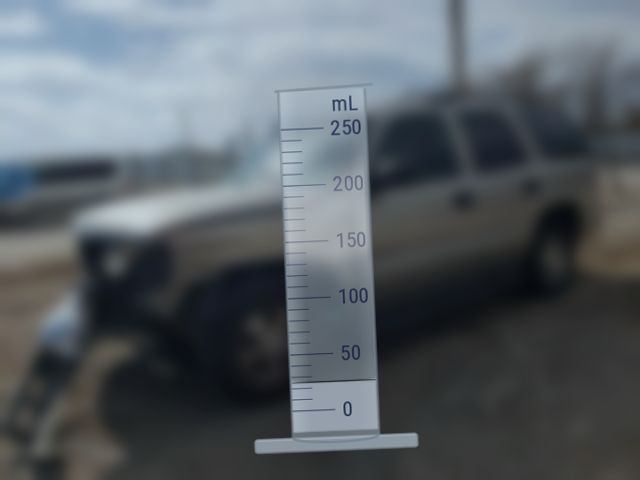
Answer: 25 mL
